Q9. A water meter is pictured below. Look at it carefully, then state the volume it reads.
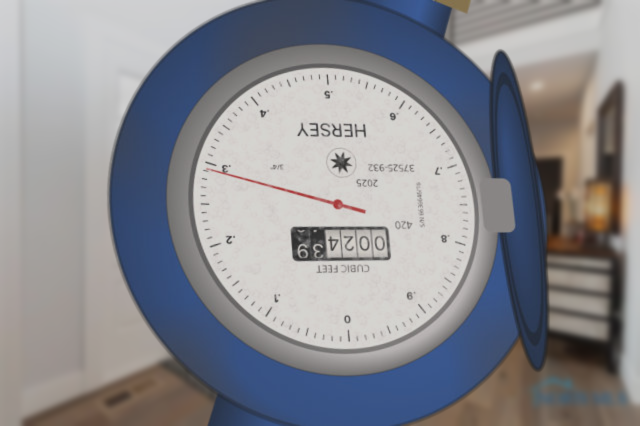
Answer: 2439.29 ft³
